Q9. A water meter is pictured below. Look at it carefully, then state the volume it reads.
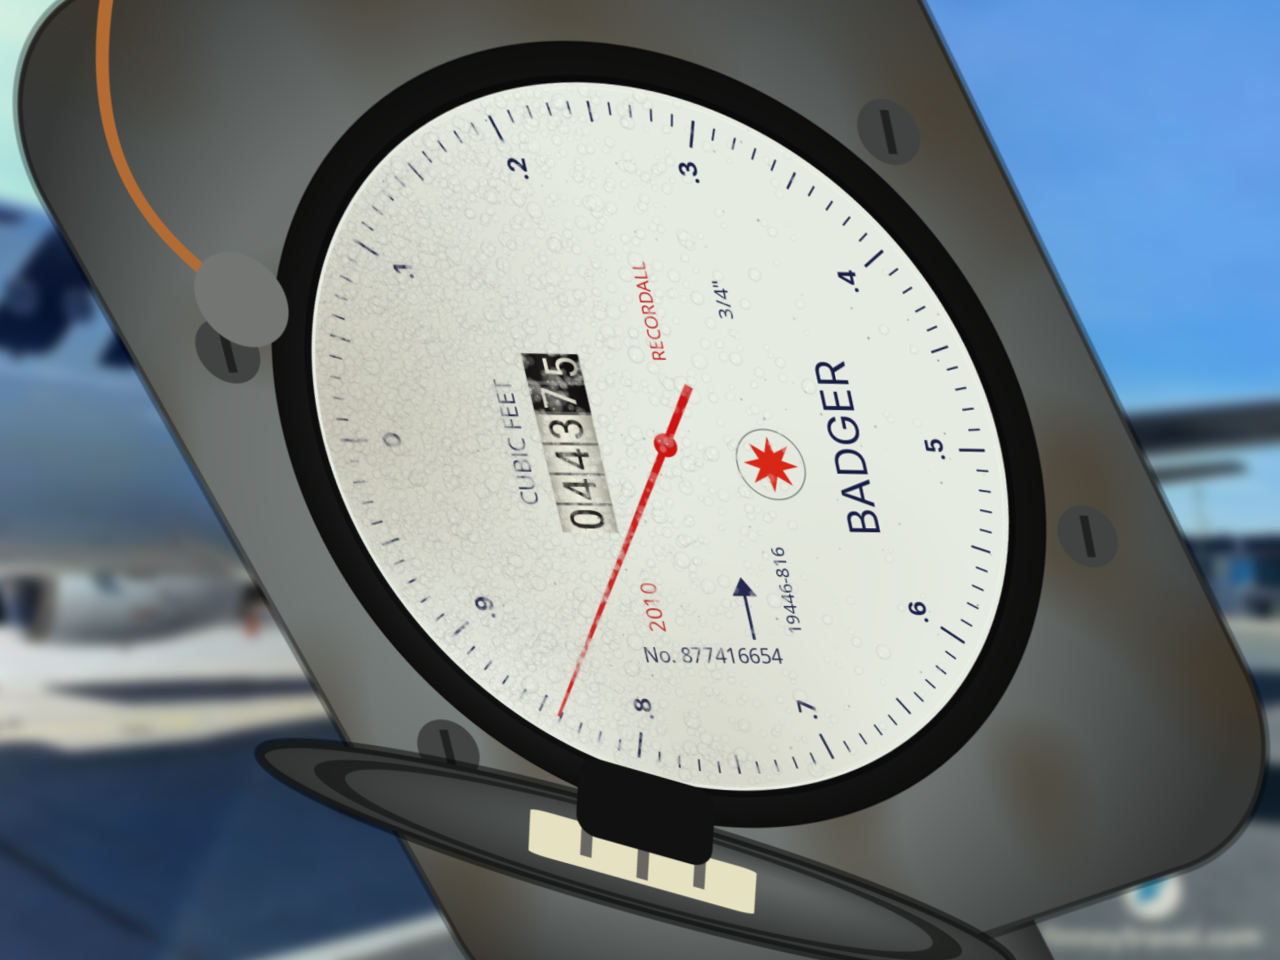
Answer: 44374.84 ft³
